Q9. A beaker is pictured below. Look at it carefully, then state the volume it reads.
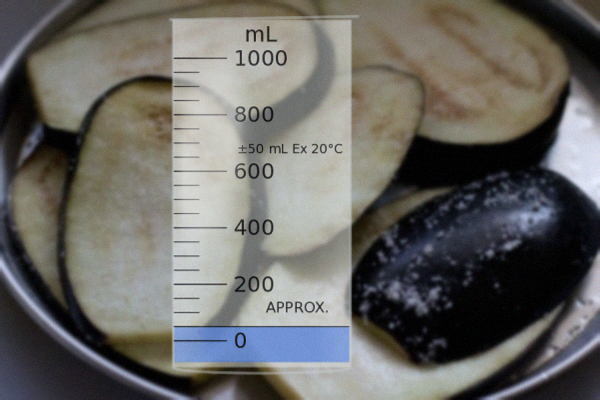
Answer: 50 mL
